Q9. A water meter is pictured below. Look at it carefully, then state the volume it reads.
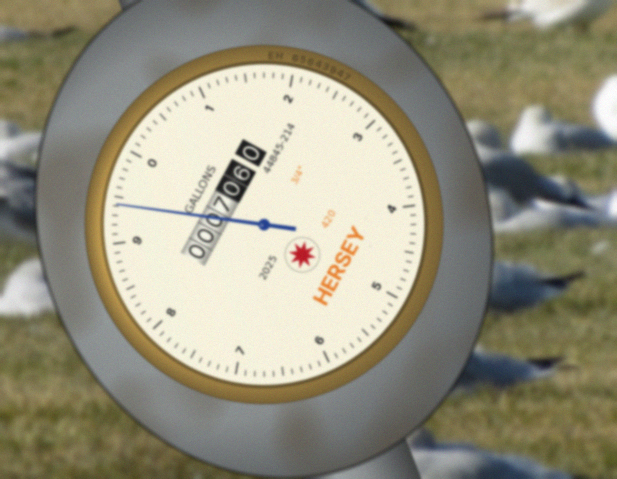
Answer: 7059.4 gal
